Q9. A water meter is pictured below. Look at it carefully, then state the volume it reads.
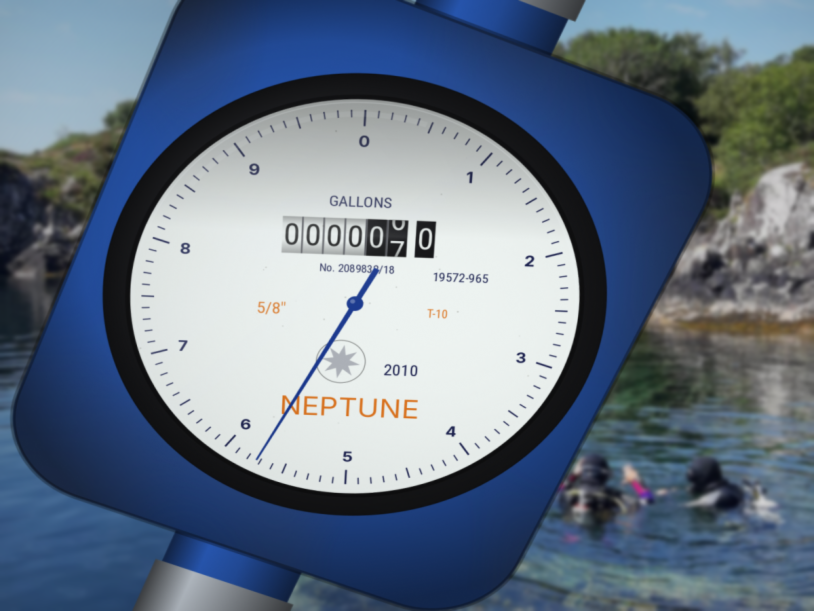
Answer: 65.7 gal
